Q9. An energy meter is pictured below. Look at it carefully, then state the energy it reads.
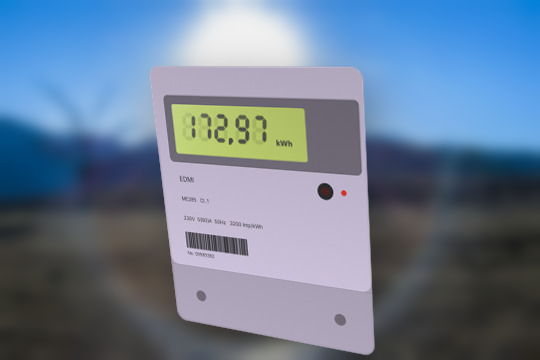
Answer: 172.97 kWh
